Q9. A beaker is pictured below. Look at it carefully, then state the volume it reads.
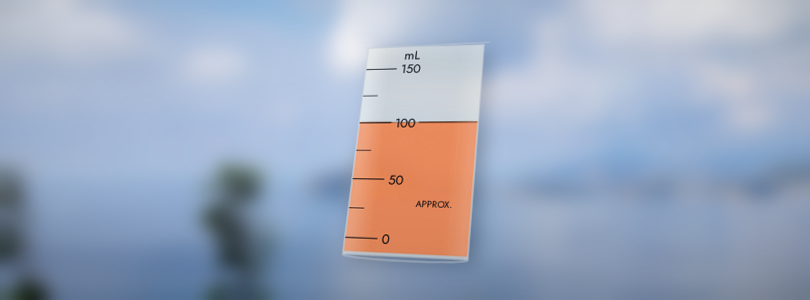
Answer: 100 mL
